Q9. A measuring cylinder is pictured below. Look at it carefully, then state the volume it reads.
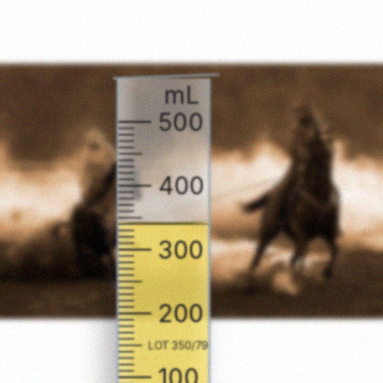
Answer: 340 mL
